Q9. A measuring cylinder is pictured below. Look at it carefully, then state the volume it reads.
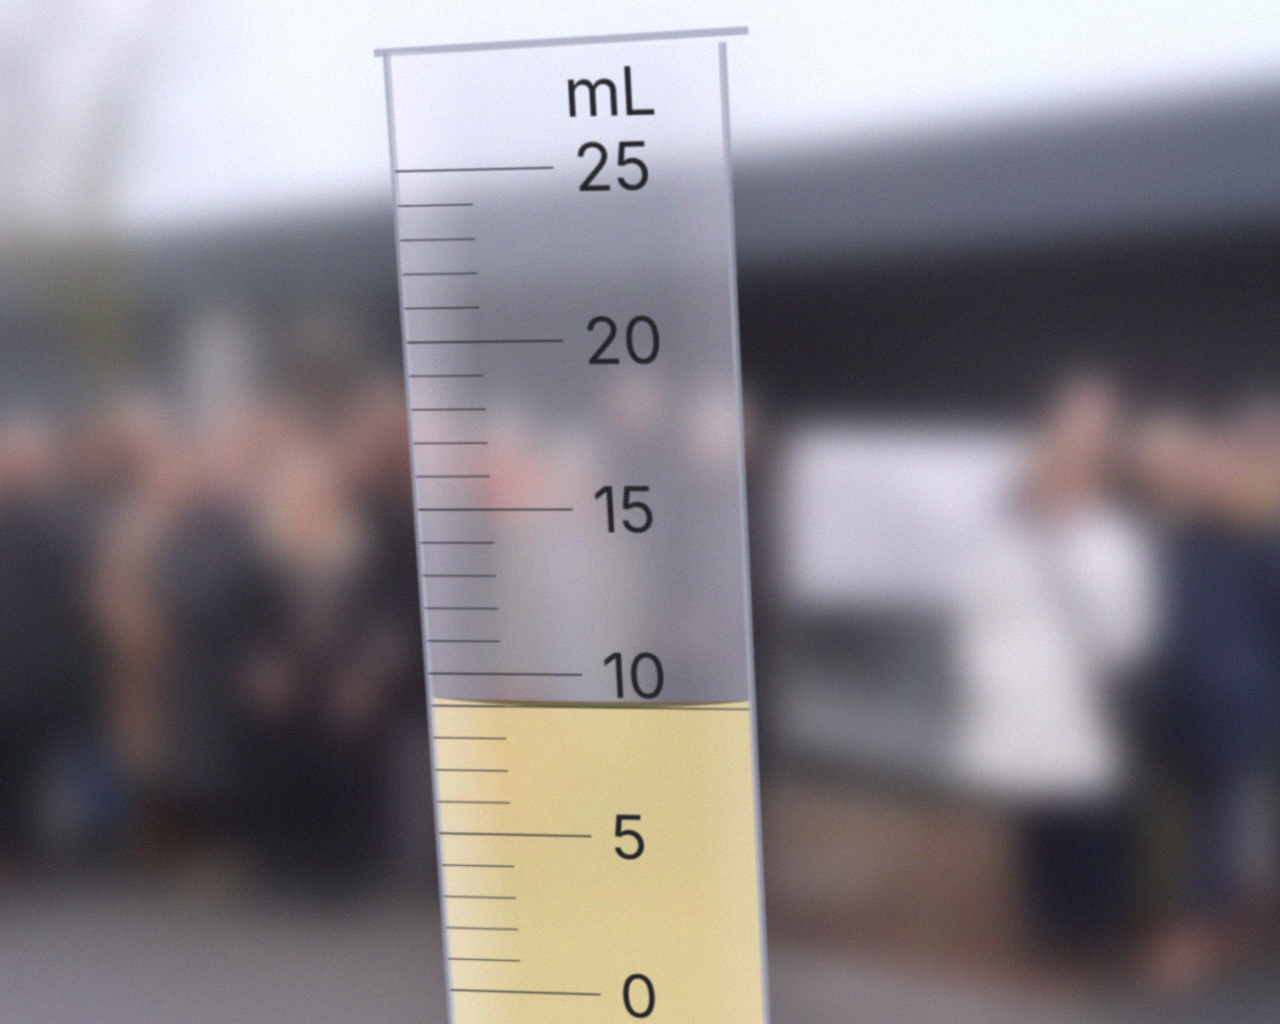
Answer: 9 mL
